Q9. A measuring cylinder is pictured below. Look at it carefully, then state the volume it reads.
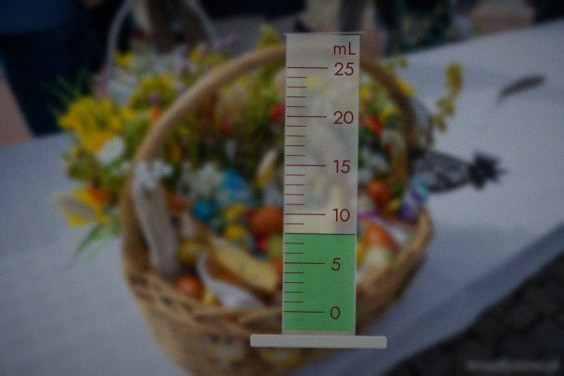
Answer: 8 mL
